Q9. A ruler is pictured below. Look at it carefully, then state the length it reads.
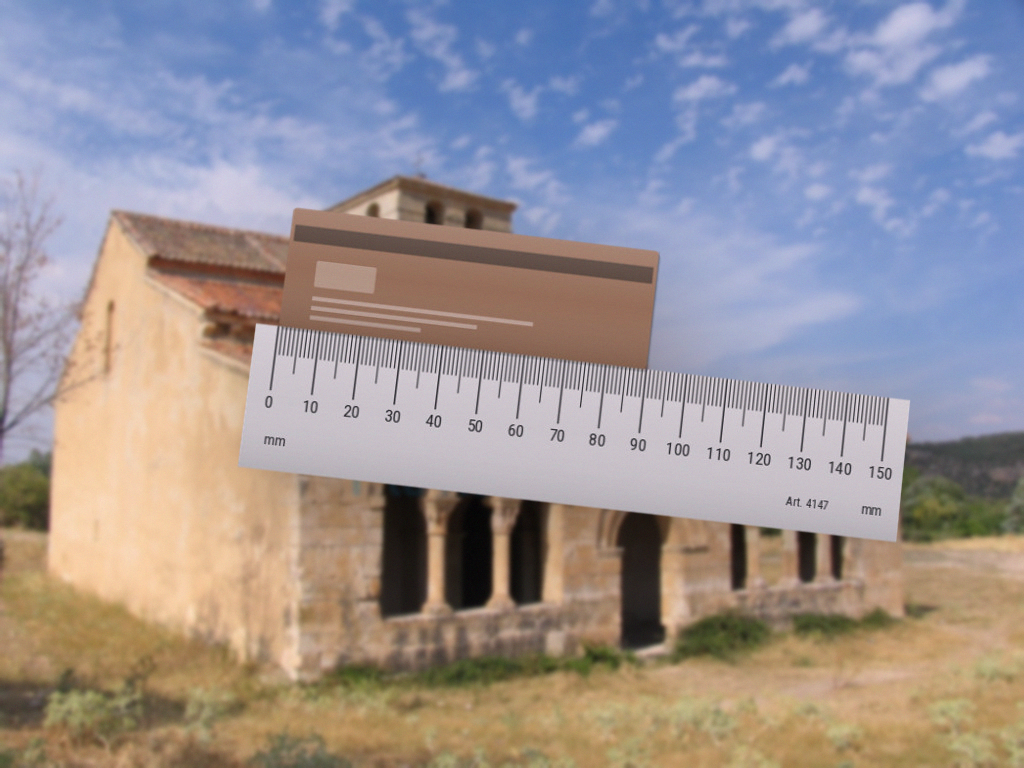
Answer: 90 mm
